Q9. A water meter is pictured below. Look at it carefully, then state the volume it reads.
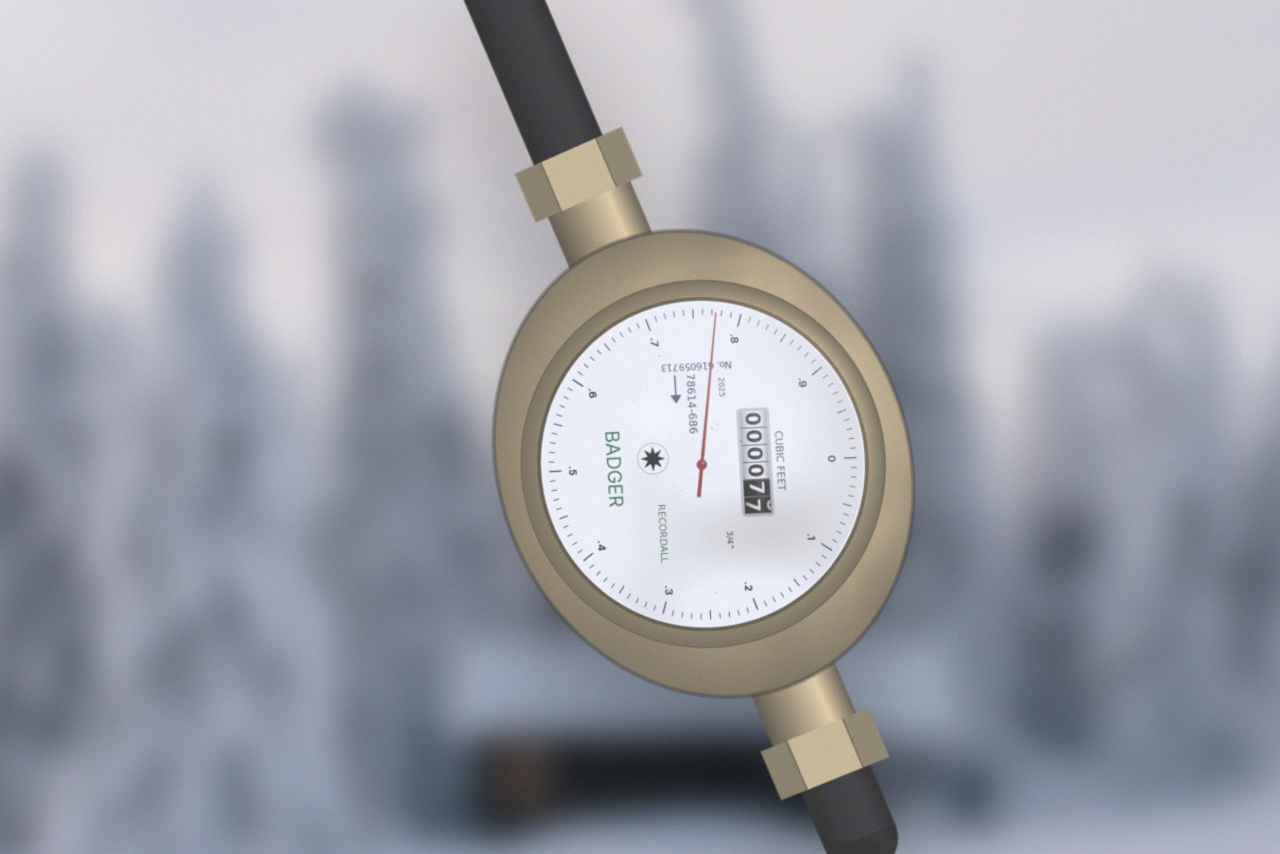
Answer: 76.77 ft³
